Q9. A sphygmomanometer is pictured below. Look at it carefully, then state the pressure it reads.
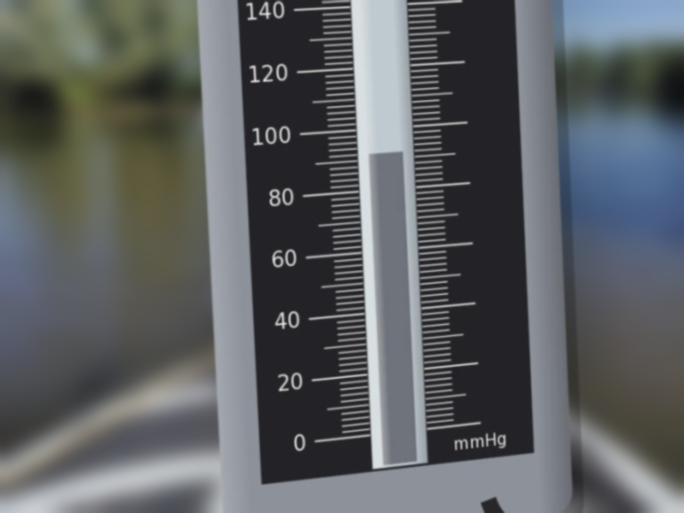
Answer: 92 mmHg
